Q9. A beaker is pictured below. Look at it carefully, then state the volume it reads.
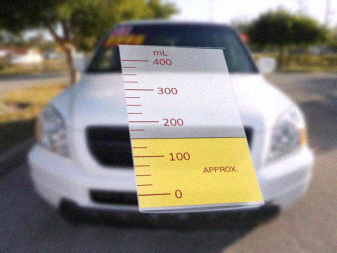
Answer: 150 mL
